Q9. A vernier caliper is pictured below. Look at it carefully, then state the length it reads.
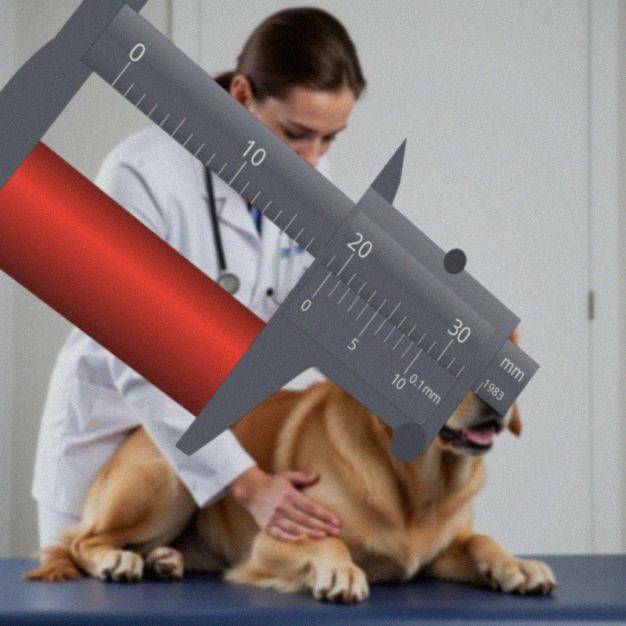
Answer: 19.5 mm
